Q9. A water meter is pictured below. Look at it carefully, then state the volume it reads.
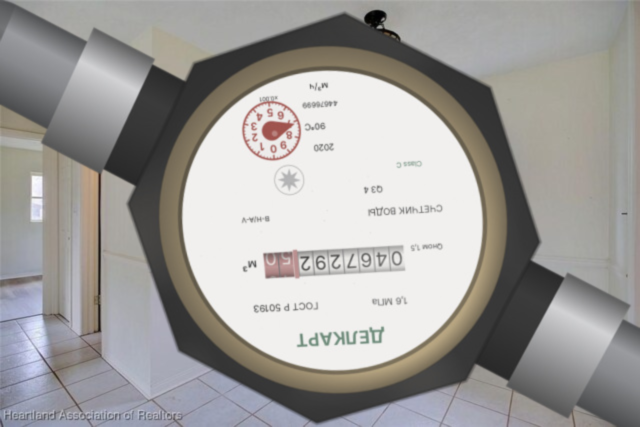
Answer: 467292.497 m³
